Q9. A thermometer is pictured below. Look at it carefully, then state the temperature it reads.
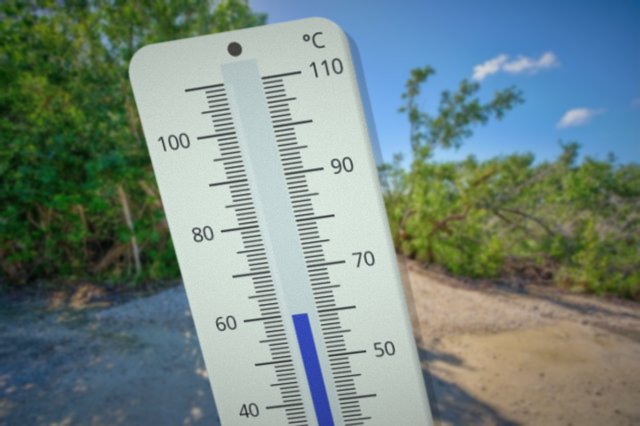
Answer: 60 °C
